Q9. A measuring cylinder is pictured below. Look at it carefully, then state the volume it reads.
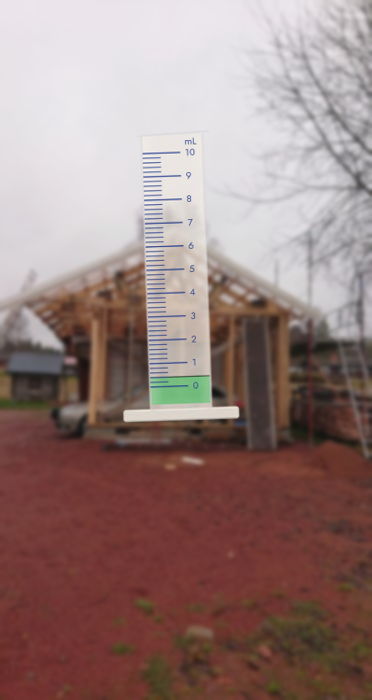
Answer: 0.4 mL
